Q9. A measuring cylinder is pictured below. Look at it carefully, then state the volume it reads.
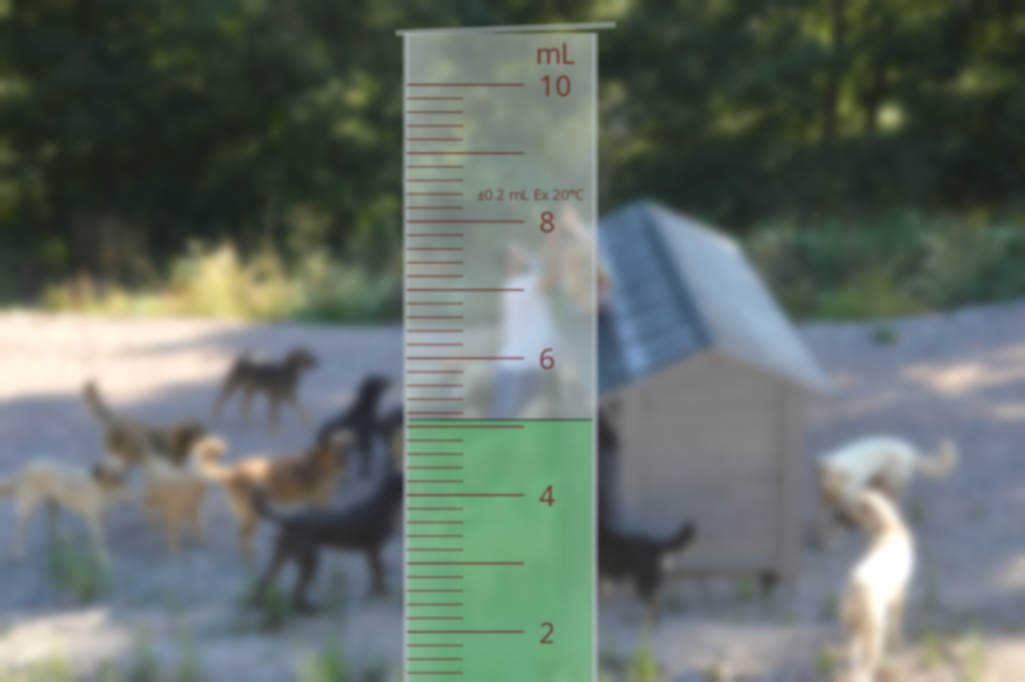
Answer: 5.1 mL
